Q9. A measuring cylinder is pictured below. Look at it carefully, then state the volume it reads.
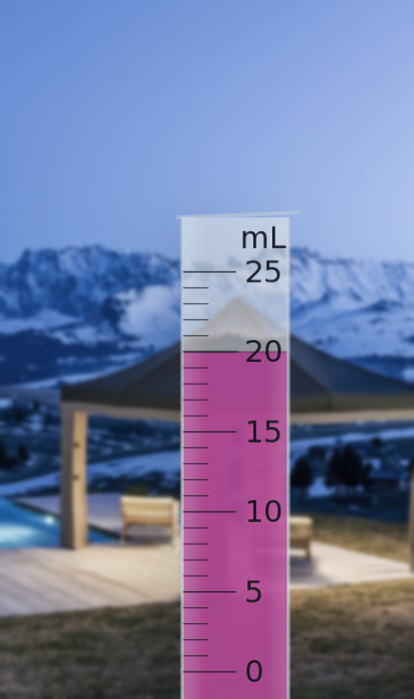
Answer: 20 mL
